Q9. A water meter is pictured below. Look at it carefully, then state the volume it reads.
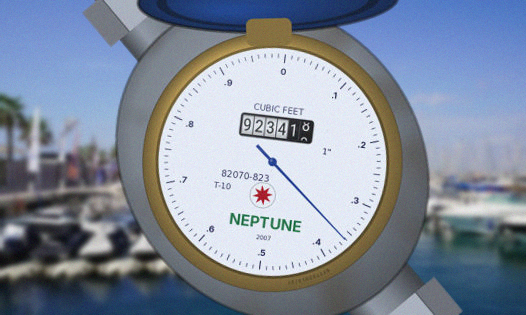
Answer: 923418.36 ft³
